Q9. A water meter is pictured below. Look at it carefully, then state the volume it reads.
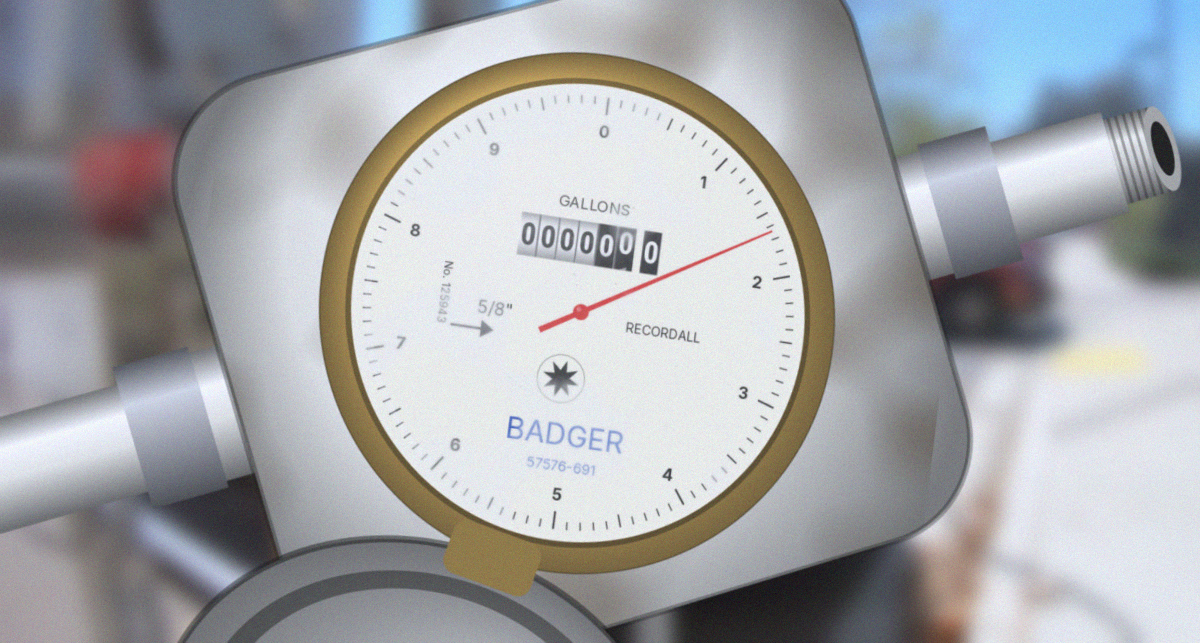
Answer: 1.6 gal
